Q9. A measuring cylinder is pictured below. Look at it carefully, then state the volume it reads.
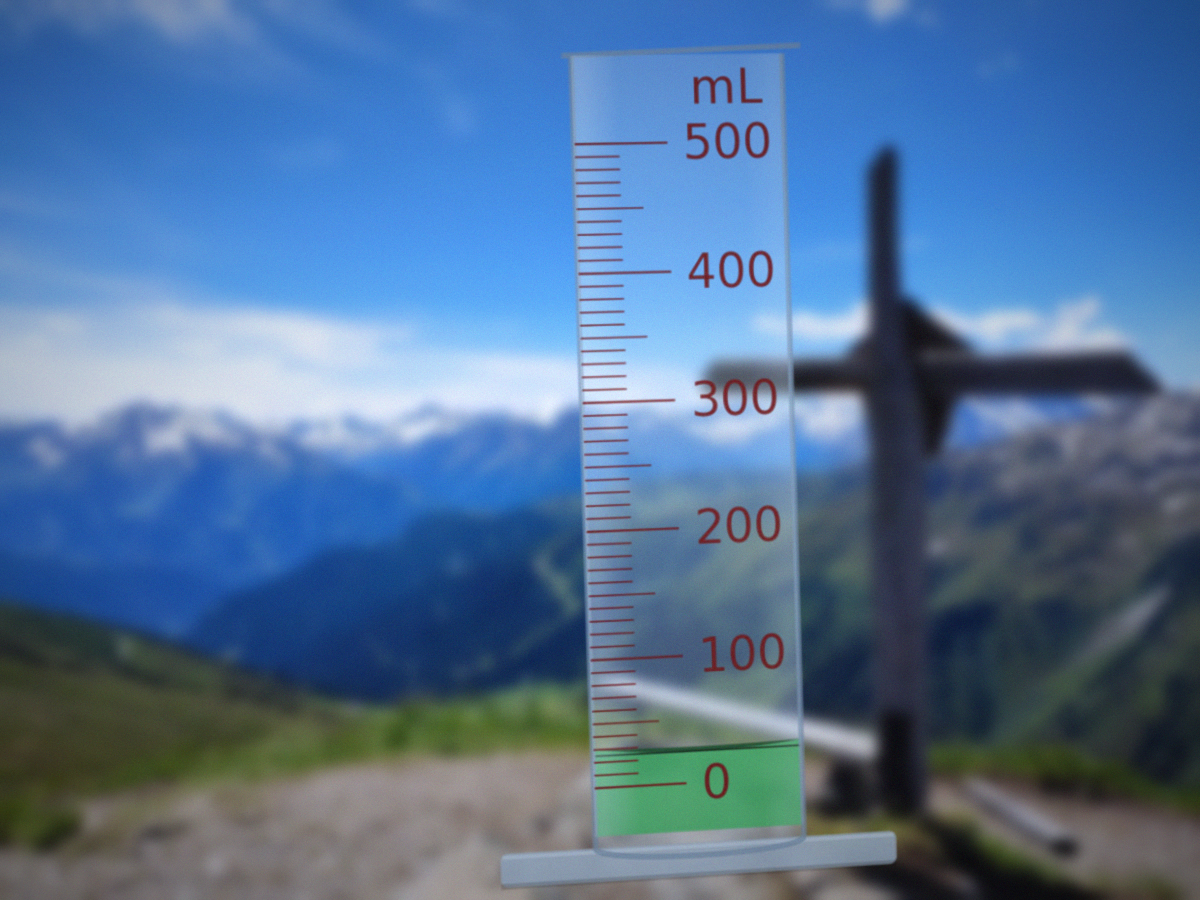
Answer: 25 mL
